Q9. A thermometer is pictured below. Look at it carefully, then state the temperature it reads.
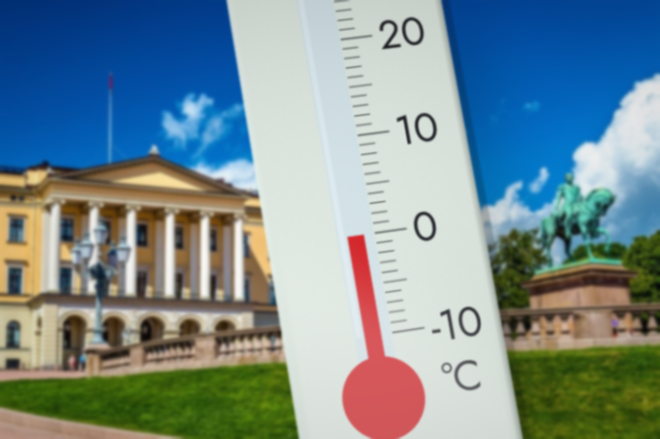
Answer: 0 °C
